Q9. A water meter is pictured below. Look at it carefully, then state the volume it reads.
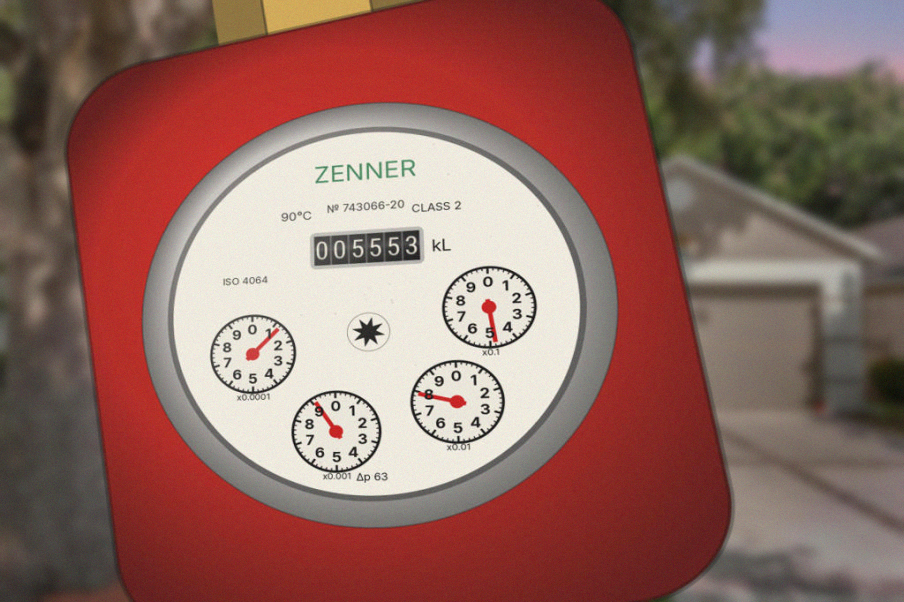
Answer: 5553.4791 kL
